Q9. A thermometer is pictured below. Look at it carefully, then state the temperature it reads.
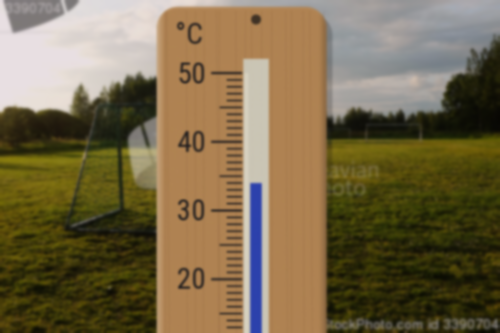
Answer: 34 °C
